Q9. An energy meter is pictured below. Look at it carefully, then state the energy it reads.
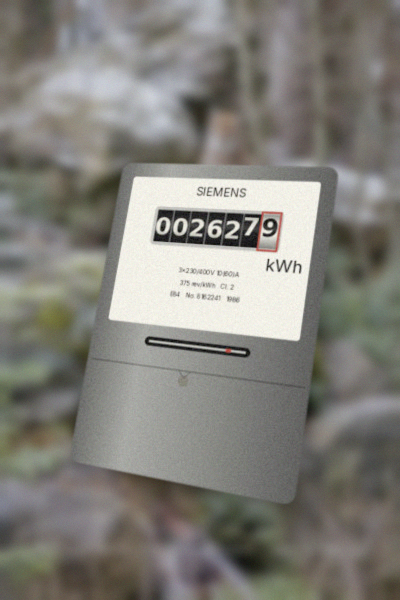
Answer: 2627.9 kWh
